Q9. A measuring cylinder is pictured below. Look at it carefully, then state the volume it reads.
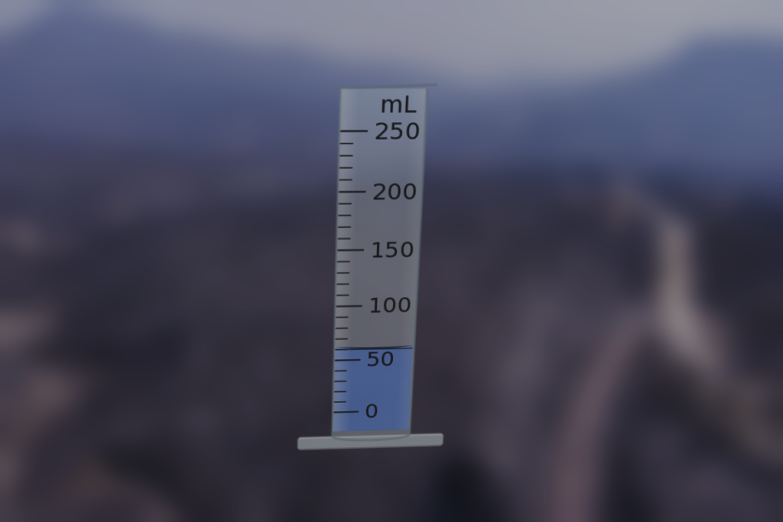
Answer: 60 mL
